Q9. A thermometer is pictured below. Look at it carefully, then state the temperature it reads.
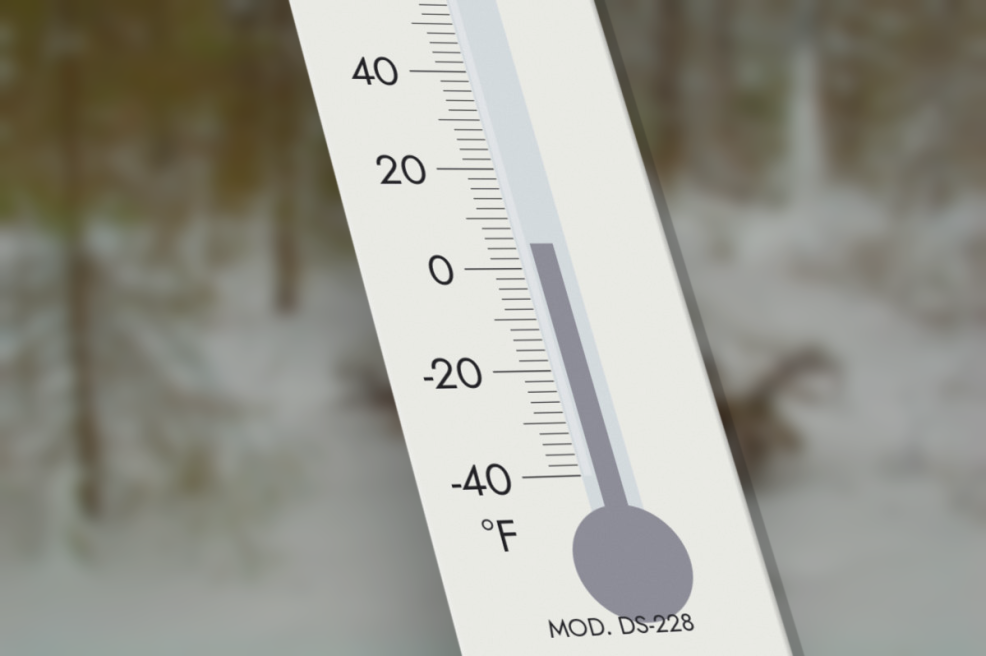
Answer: 5 °F
